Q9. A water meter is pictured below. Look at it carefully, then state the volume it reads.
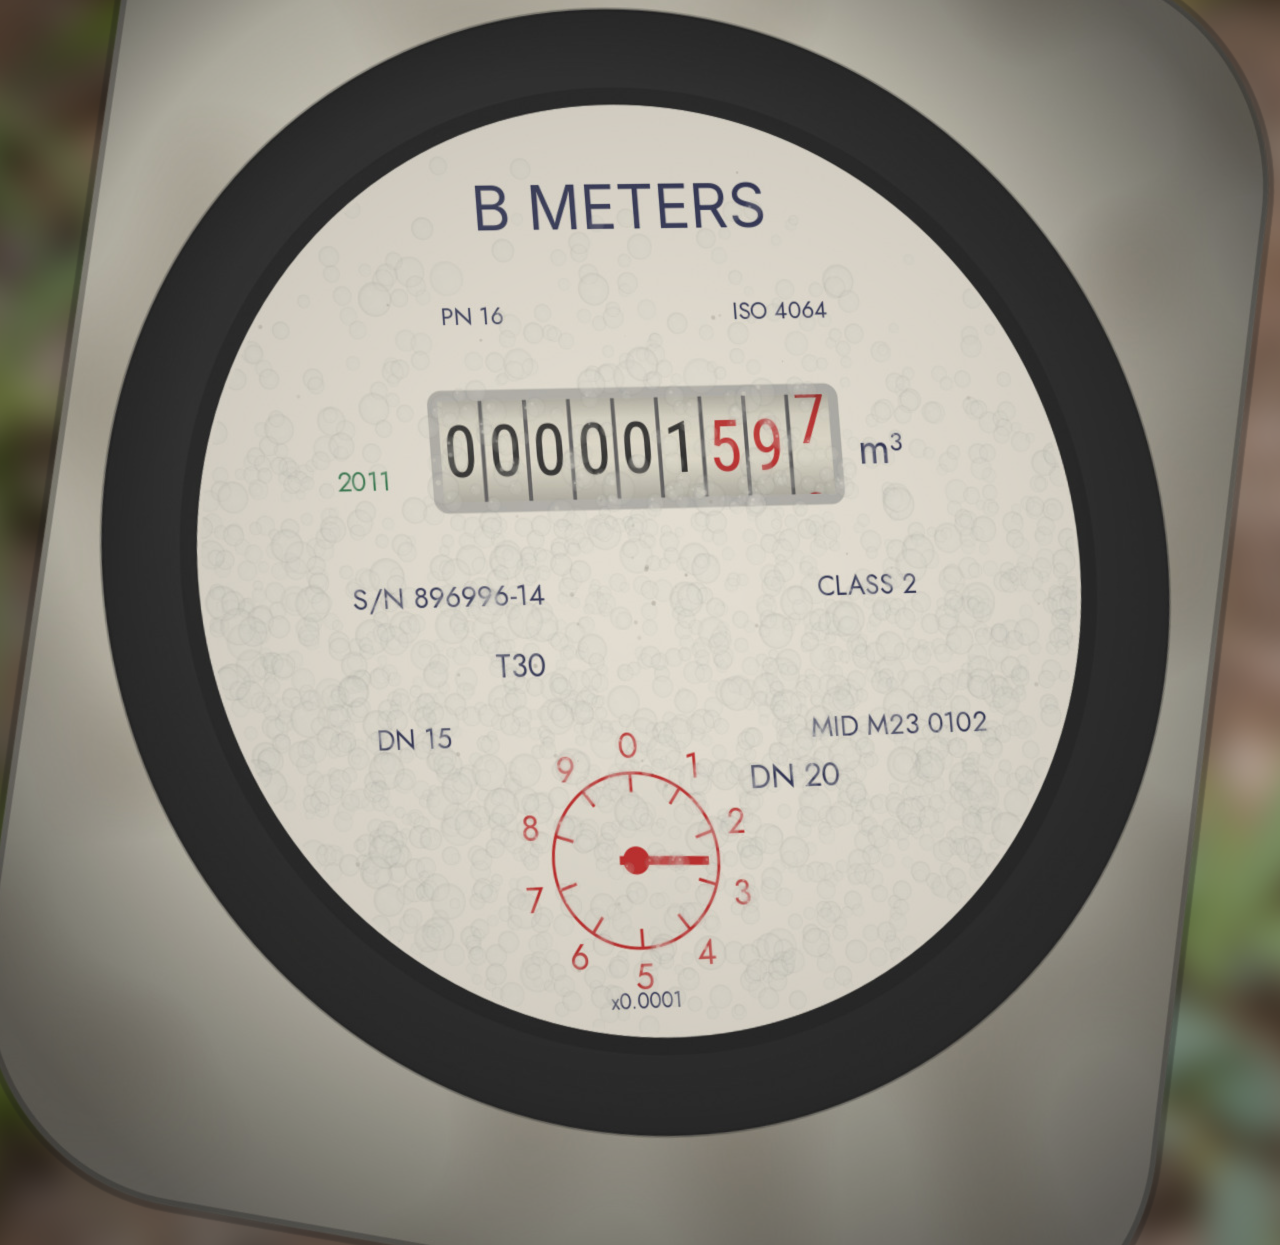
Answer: 1.5972 m³
